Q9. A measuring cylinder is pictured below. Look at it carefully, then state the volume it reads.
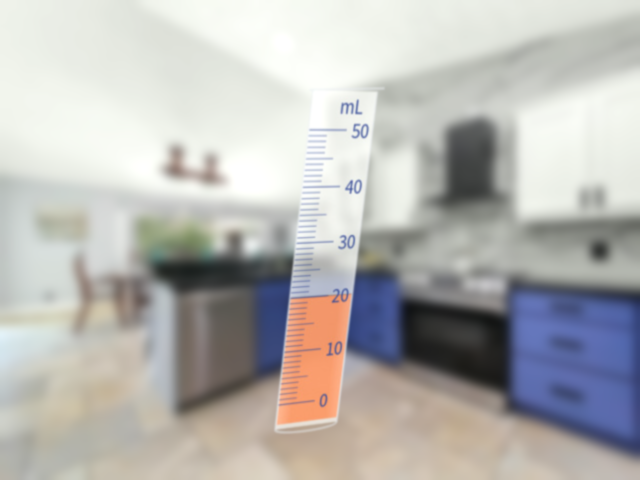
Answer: 20 mL
